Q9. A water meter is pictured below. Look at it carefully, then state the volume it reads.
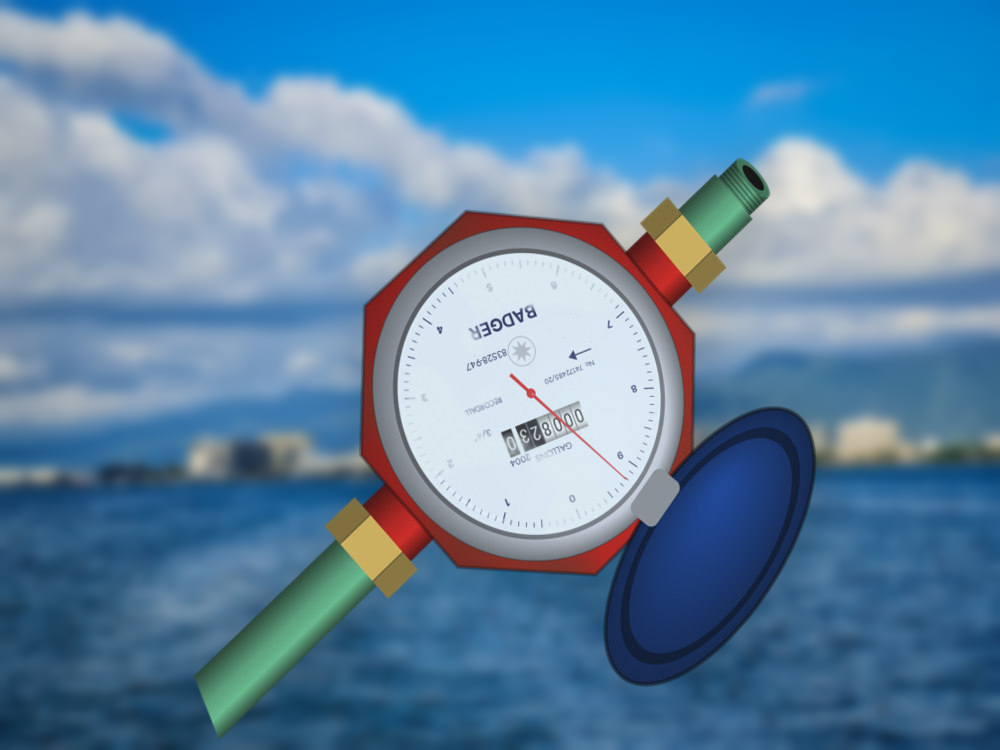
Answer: 8229.2 gal
